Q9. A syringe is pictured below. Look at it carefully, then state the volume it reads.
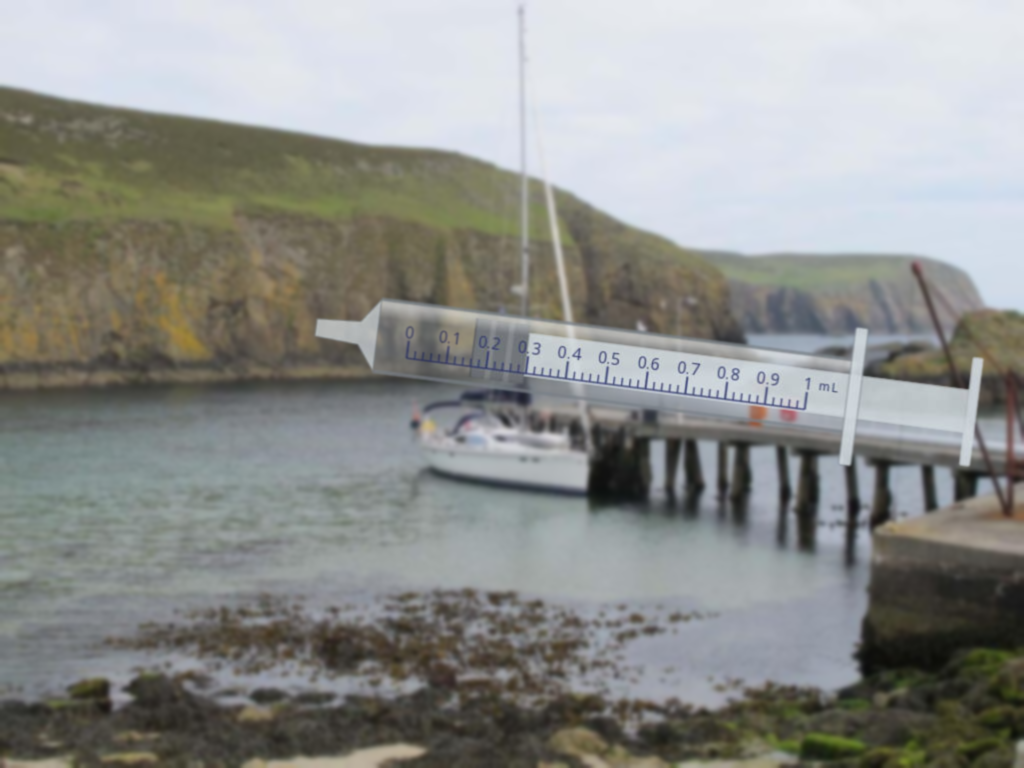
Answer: 0.16 mL
